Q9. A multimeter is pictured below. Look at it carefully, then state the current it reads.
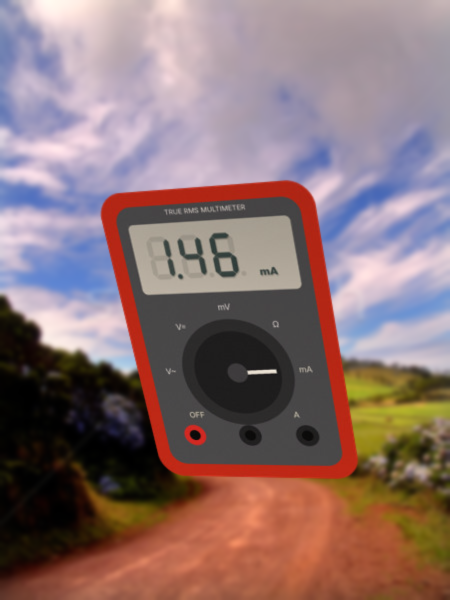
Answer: 1.46 mA
